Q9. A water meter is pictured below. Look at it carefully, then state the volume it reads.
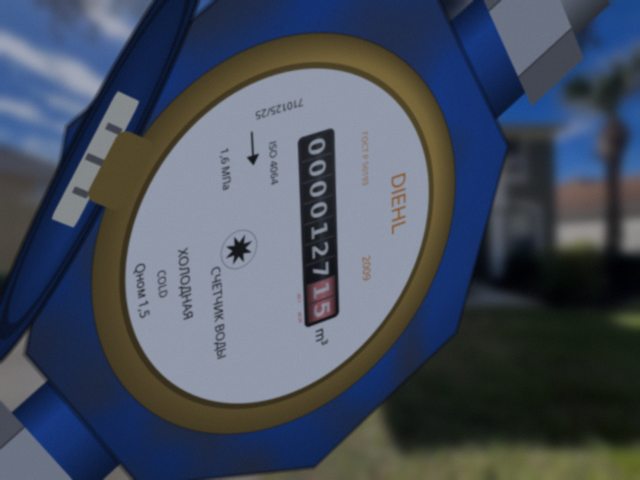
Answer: 127.15 m³
